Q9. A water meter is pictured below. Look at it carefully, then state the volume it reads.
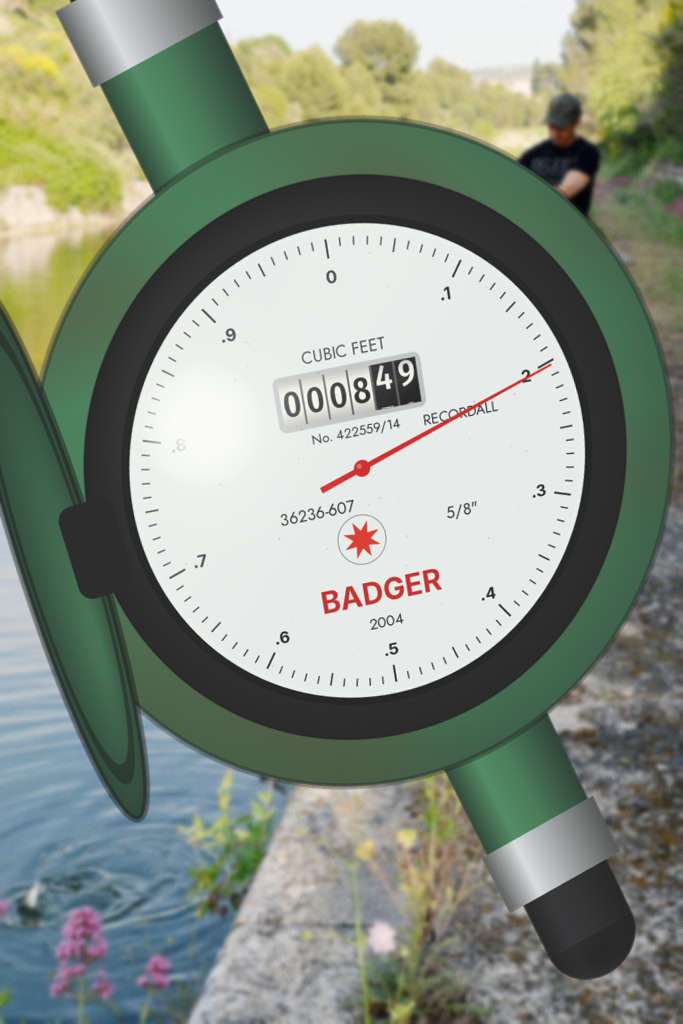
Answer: 849.20 ft³
